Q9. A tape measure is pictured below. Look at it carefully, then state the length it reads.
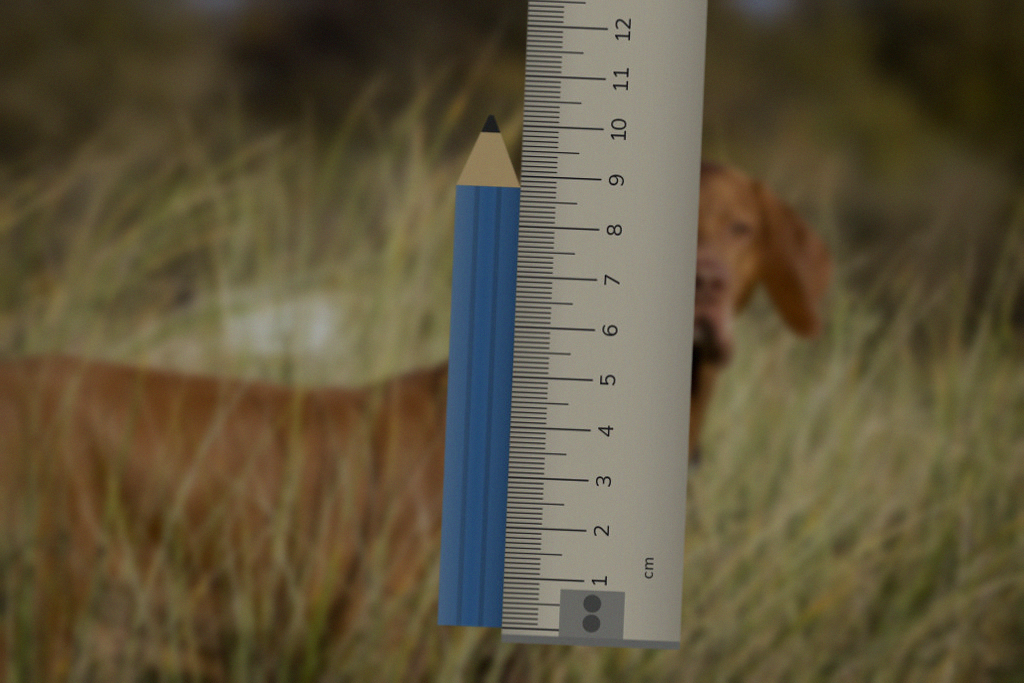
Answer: 10.2 cm
